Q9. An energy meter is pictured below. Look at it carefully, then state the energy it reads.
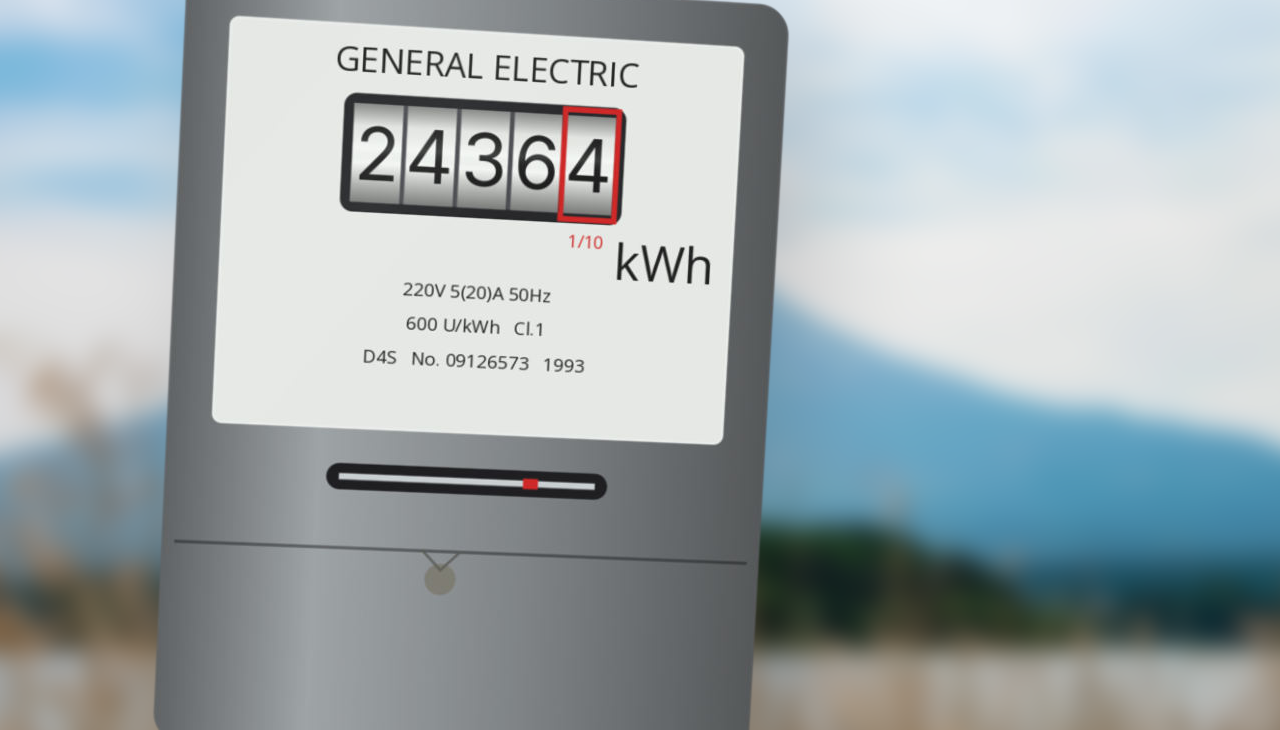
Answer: 2436.4 kWh
